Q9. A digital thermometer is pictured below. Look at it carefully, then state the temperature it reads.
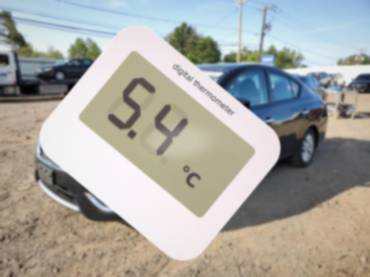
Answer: 5.4 °C
